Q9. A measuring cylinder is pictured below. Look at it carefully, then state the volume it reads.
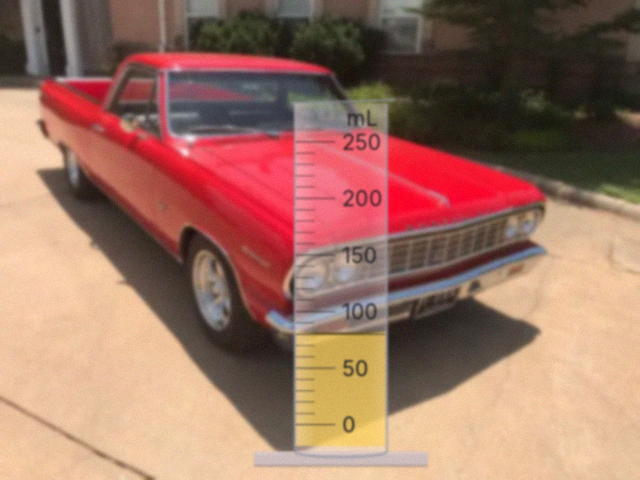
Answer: 80 mL
